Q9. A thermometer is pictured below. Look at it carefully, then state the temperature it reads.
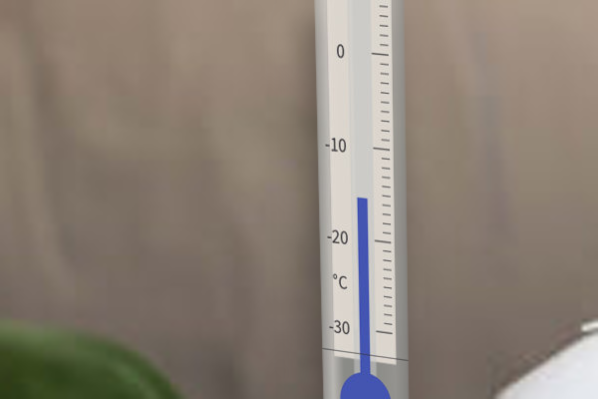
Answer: -15.5 °C
